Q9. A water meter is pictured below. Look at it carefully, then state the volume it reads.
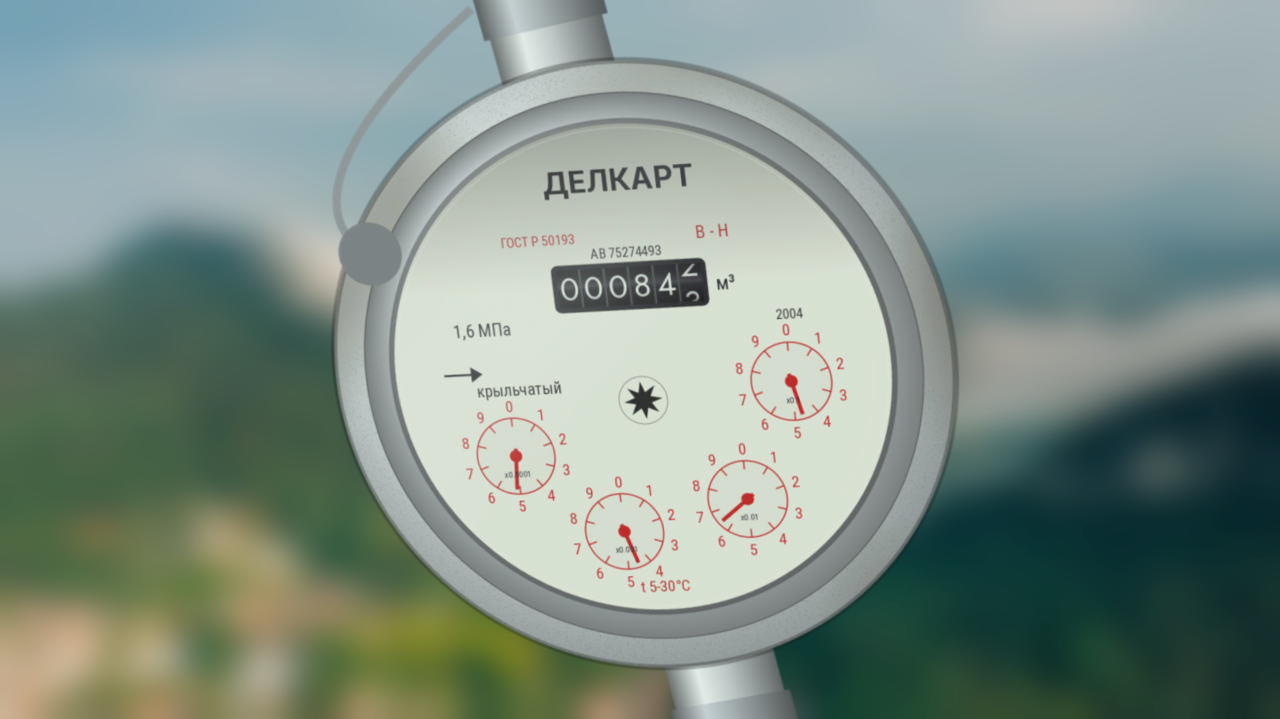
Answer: 842.4645 m³
